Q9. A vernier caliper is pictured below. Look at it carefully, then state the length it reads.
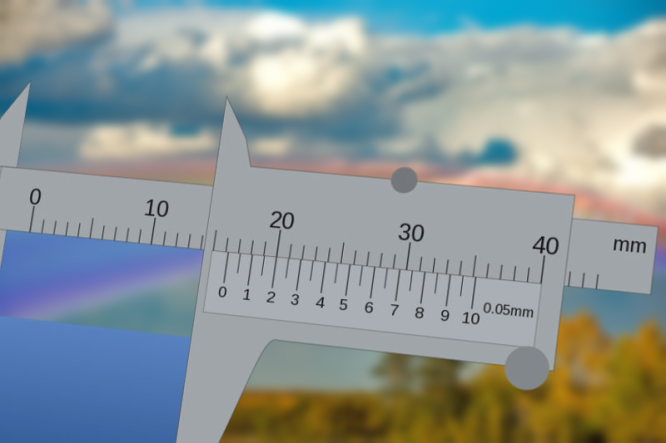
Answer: 16.2 mm
